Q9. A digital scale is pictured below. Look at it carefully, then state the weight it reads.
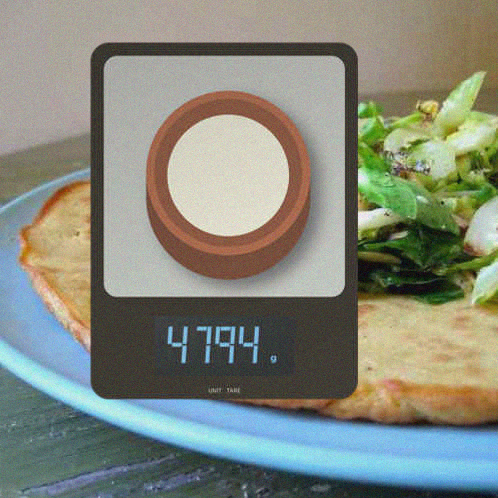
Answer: 4794 g
